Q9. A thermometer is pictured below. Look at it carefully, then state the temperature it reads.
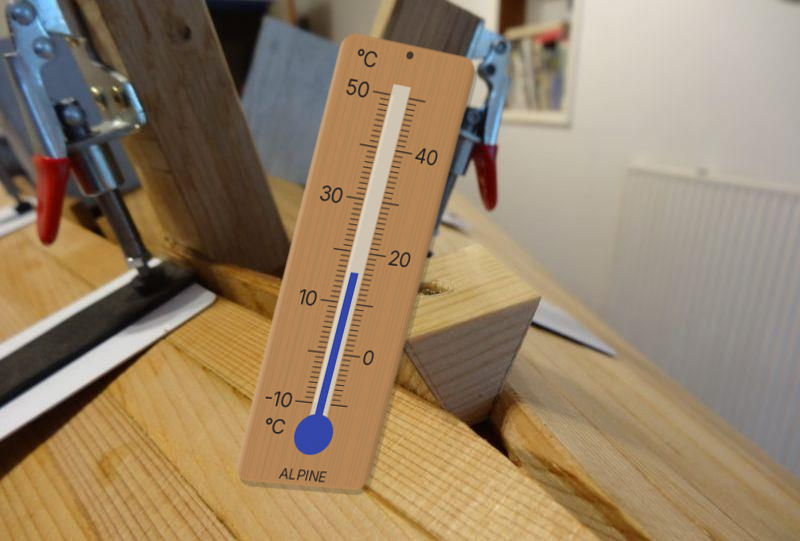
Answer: 16 °C
